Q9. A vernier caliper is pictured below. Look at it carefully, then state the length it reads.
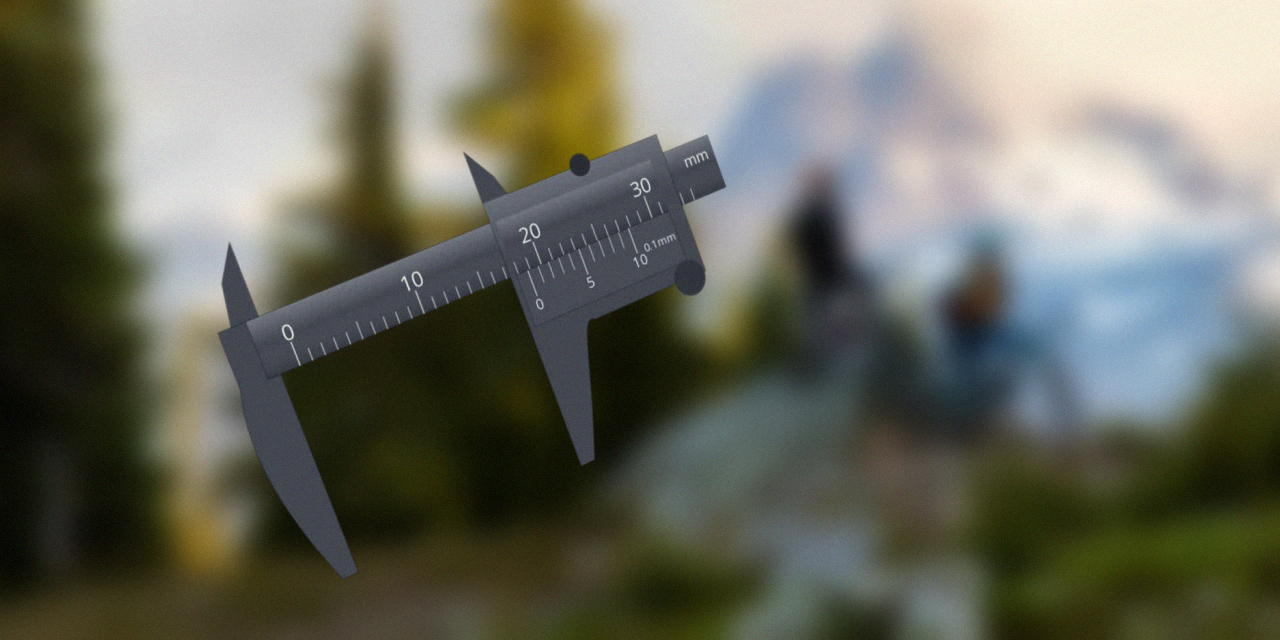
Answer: 18.8 mm
